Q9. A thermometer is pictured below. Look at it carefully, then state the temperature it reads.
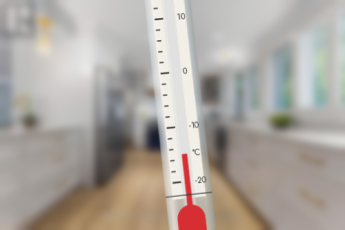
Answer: -15 °C
